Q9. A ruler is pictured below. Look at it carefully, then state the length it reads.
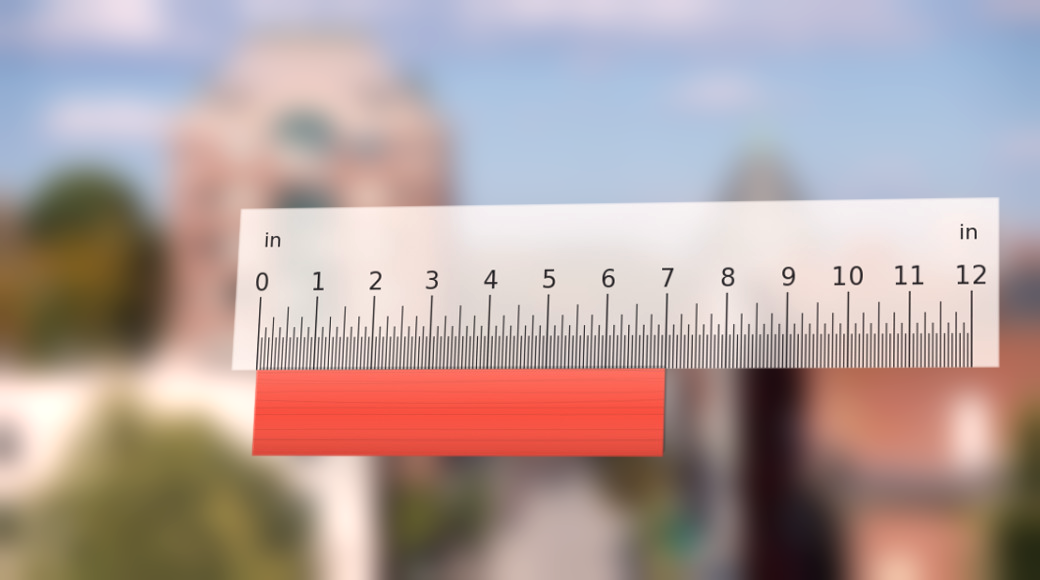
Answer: 7 in
